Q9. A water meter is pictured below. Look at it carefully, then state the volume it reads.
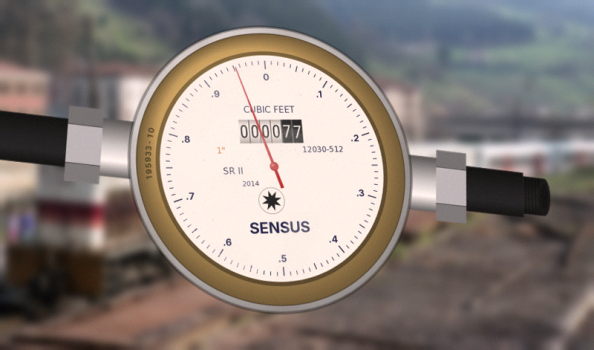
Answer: 76.95 ft³
